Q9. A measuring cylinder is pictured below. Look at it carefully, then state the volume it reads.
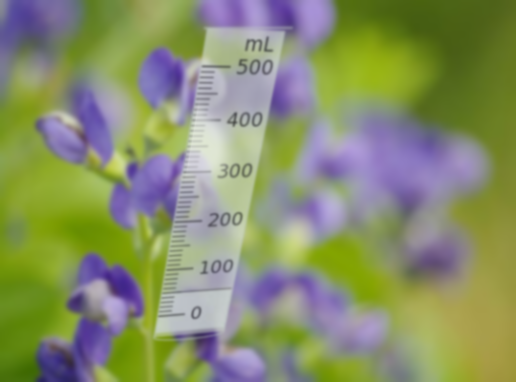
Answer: 50 mL
